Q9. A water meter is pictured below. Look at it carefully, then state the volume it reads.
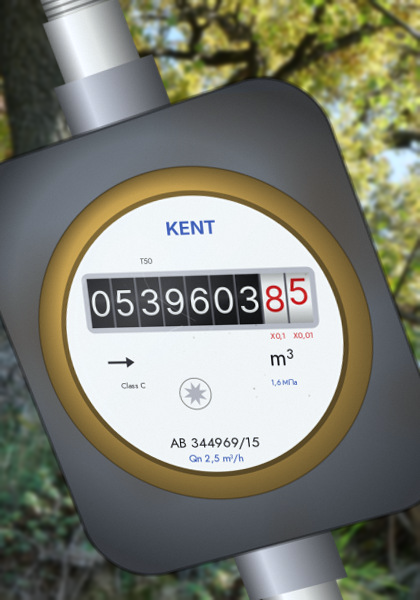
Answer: 539603.85 m³
